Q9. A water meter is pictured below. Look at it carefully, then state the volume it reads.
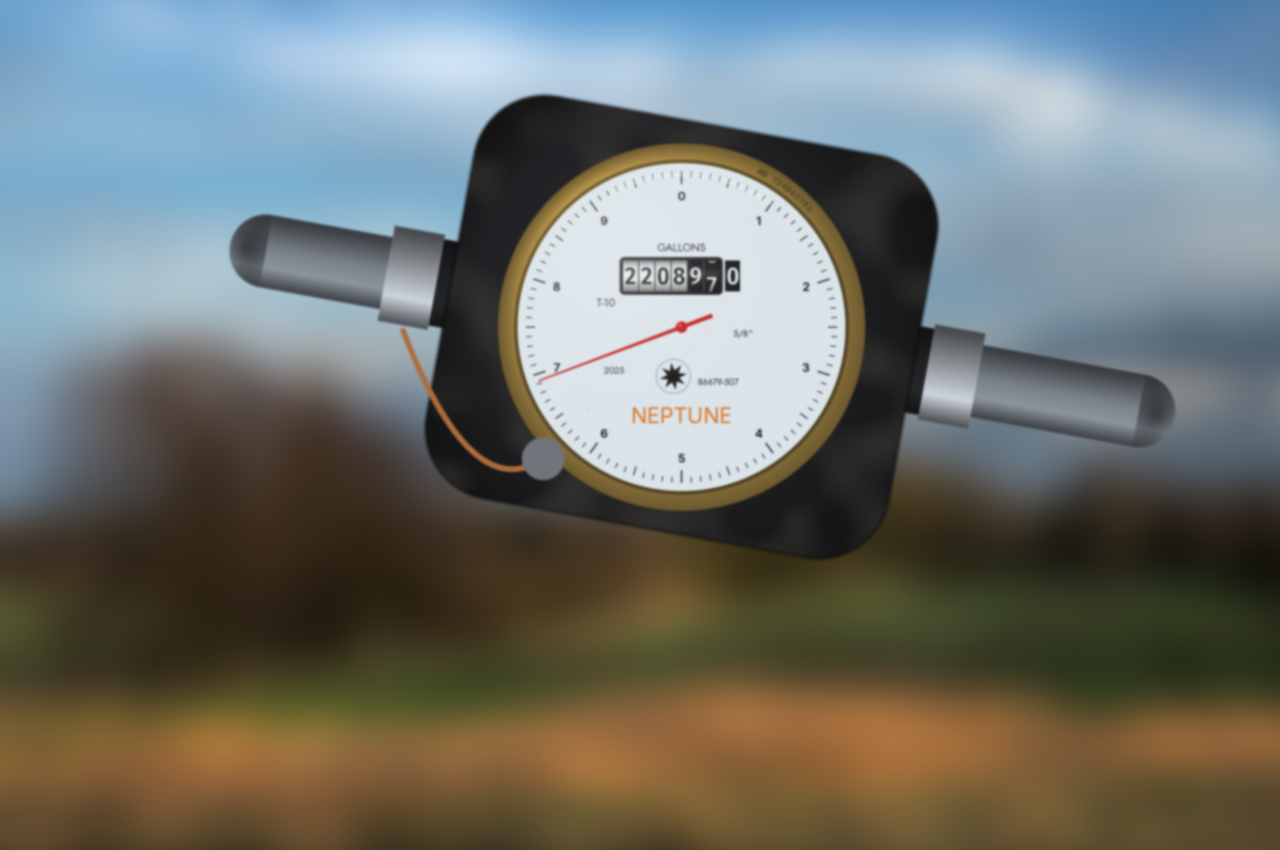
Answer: 2208966.9 gal
